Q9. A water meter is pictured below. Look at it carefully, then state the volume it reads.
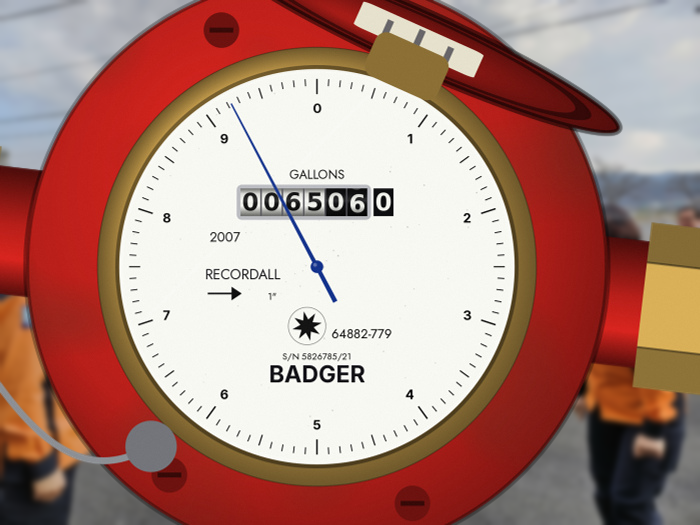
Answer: 65059.2 gal
